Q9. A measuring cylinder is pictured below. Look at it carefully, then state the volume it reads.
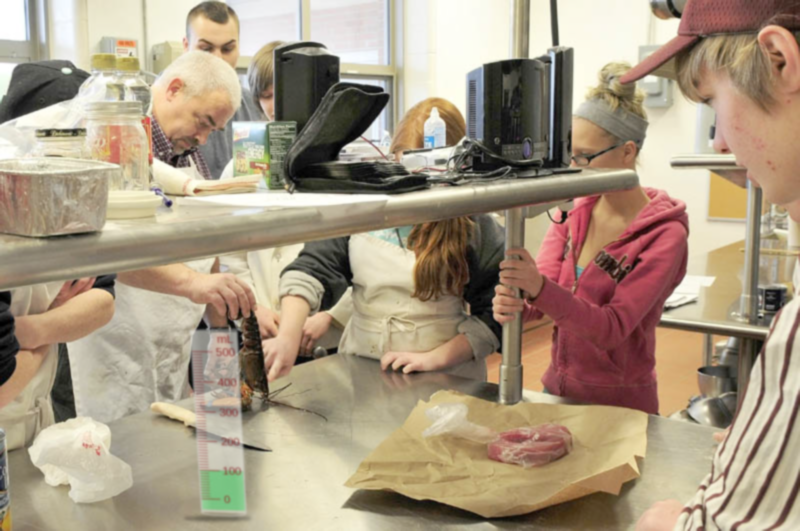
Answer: 100 mL
